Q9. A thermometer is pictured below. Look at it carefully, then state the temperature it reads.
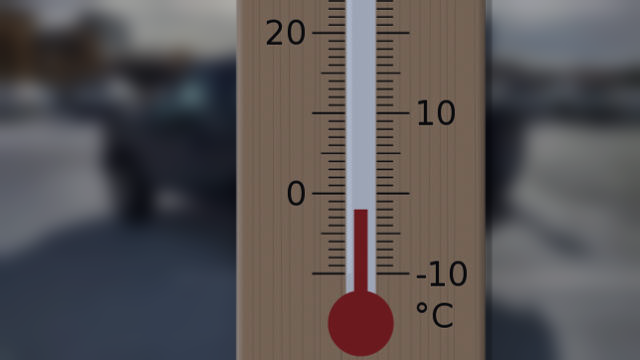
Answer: -2 °C
